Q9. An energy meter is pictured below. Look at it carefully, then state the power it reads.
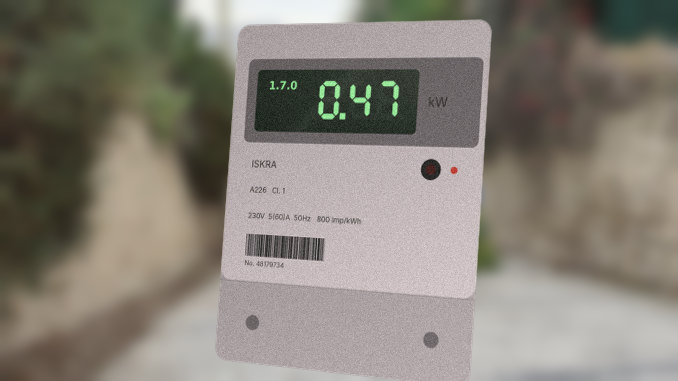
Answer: 0.47 kW
